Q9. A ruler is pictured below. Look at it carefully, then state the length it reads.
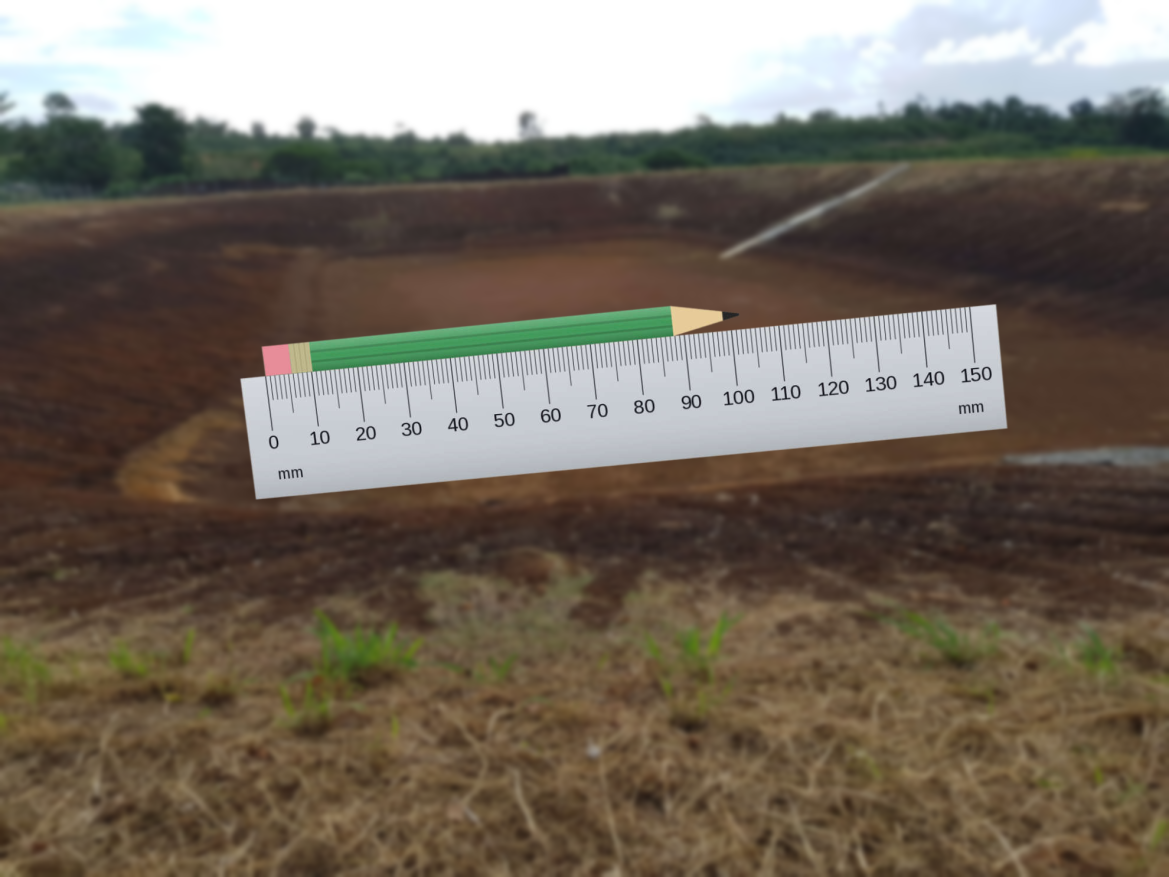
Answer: 102 mm
